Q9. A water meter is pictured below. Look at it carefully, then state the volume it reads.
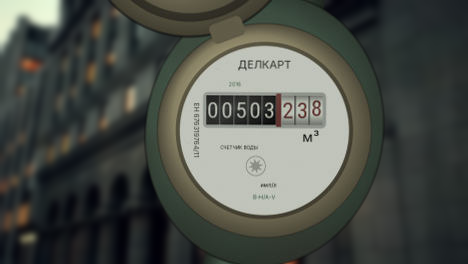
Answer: 503.238 m³
